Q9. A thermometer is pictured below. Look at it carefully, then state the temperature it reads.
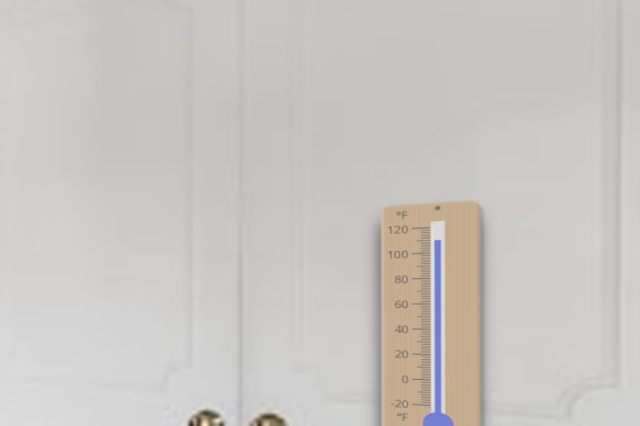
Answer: 110 °F
